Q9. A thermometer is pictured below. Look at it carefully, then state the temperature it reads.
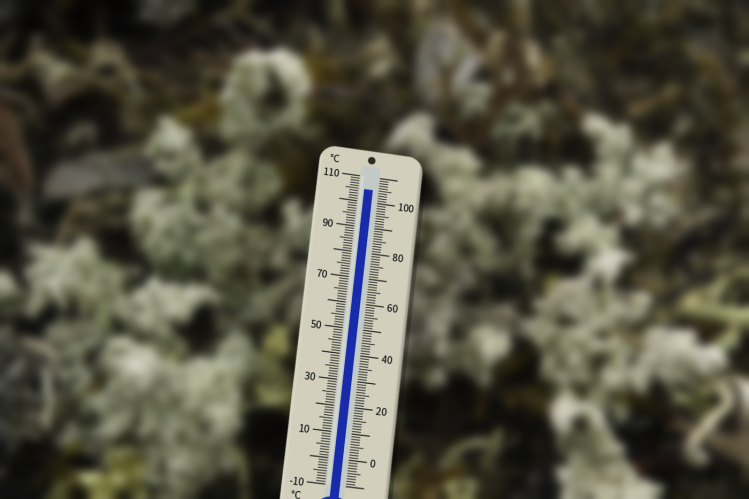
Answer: 105 °C
